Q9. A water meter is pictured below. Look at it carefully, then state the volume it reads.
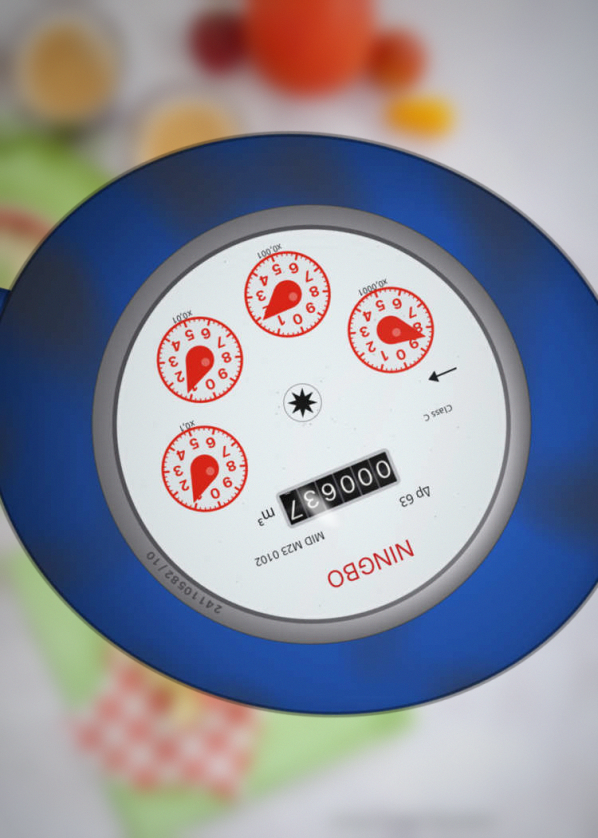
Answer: 637.1118 m³
